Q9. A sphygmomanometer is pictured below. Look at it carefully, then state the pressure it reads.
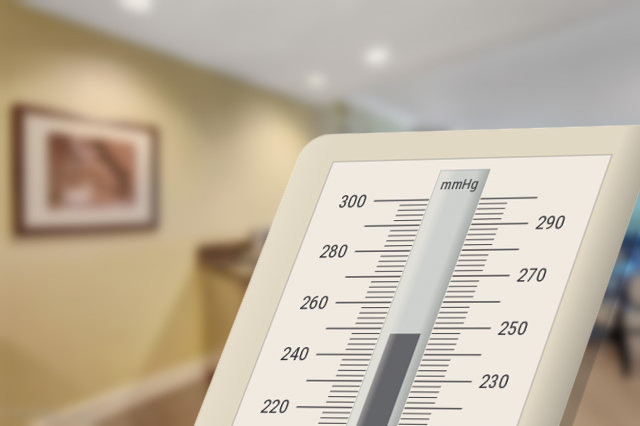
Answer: 248 mmHg
